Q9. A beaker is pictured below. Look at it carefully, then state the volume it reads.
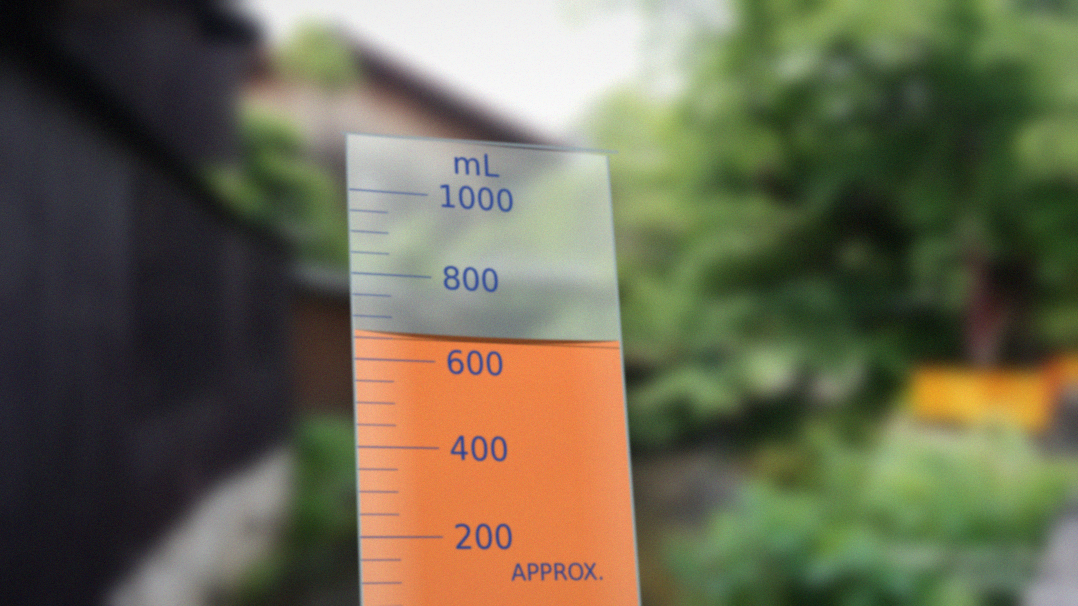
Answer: 650 mL
